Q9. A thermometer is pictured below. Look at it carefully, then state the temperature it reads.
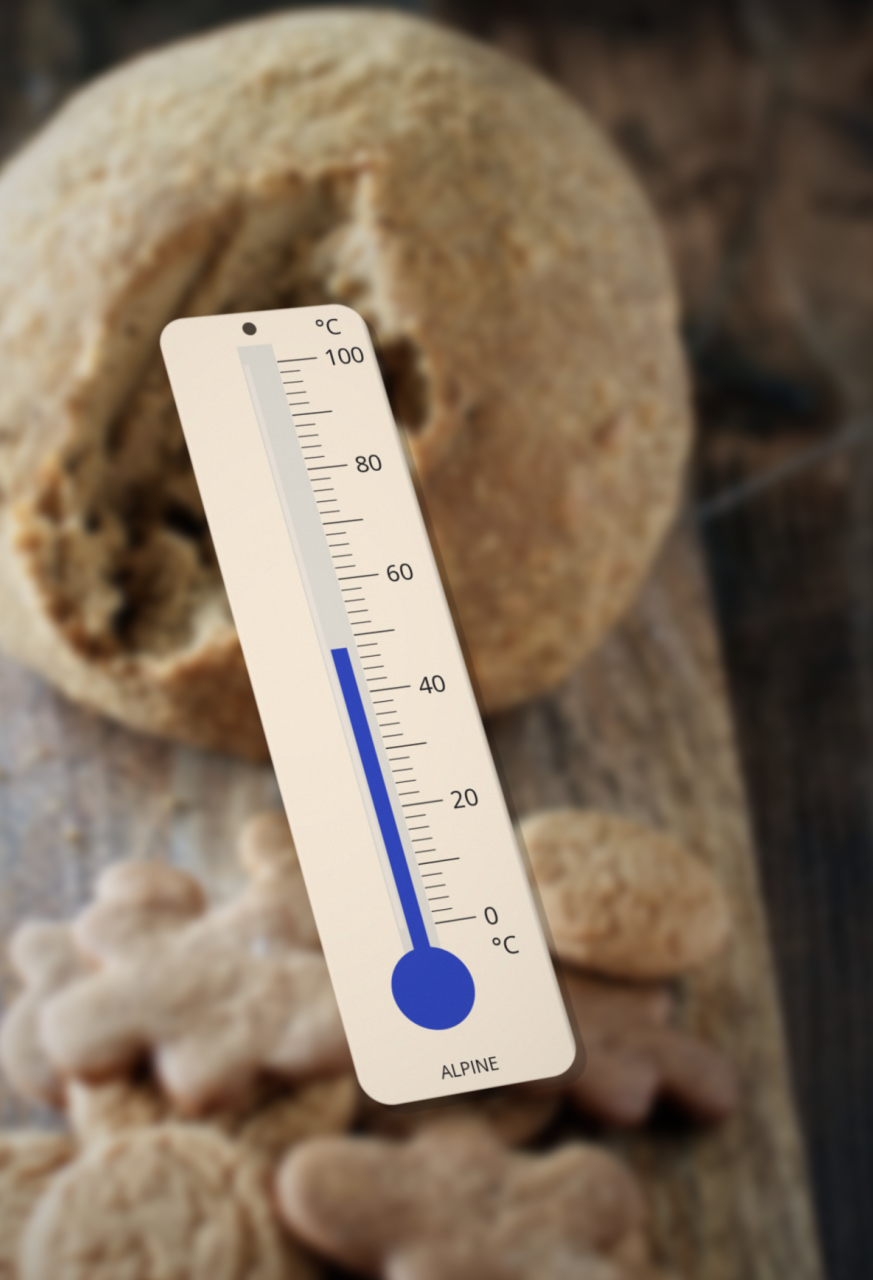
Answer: 48 °C
